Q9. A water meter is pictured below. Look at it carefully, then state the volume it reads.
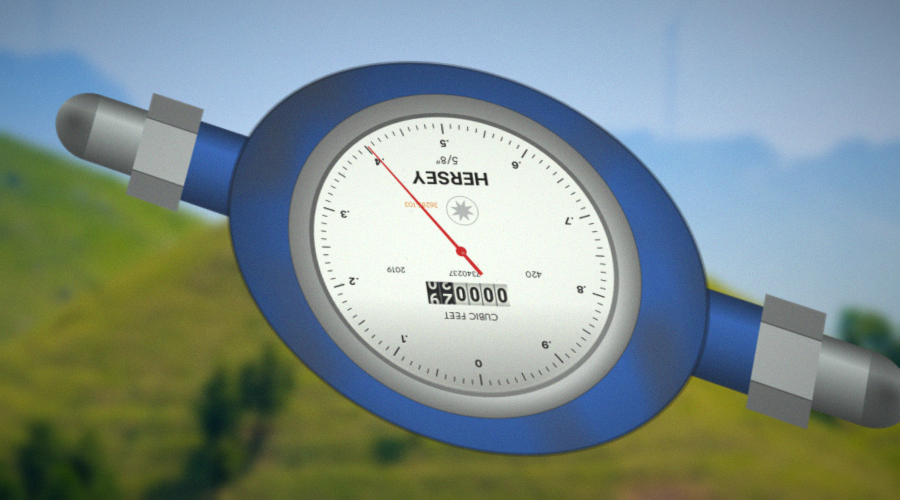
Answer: 29.40 ft³
